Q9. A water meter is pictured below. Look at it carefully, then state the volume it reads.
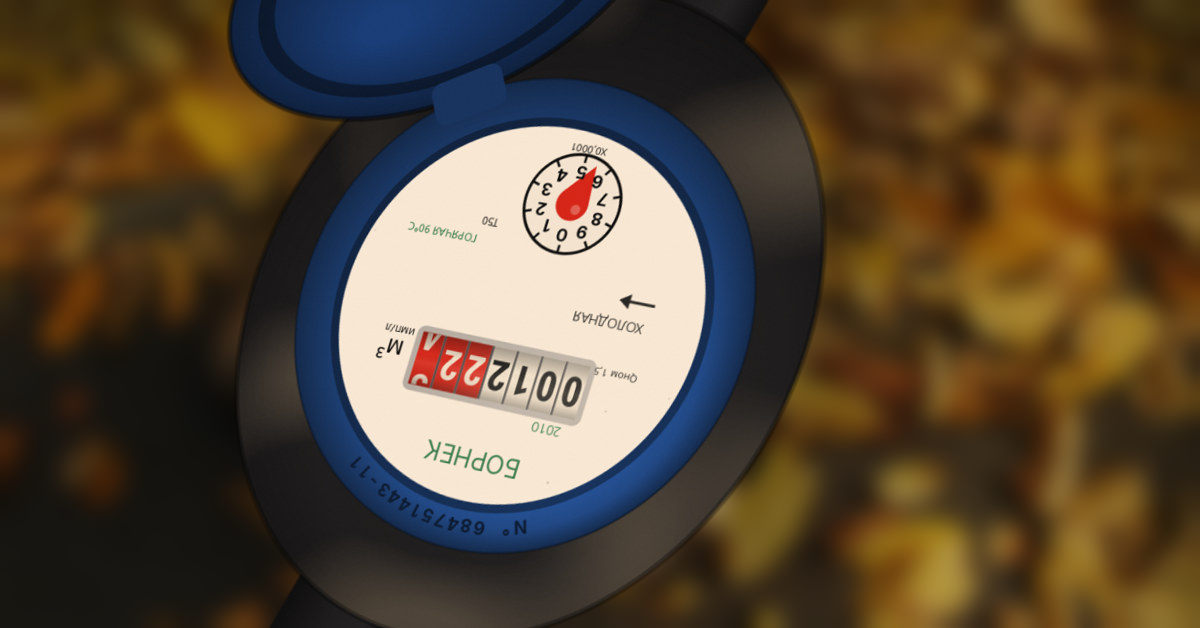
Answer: 12.2235 m³
